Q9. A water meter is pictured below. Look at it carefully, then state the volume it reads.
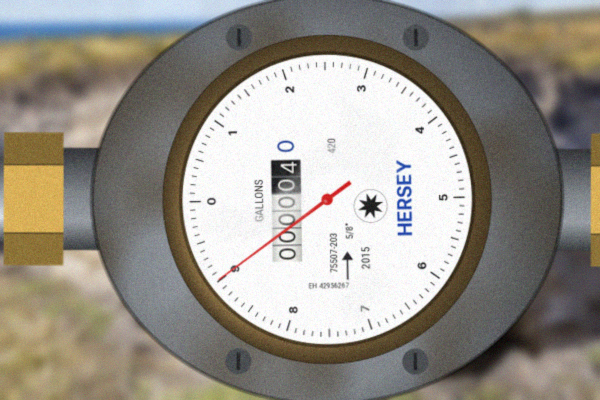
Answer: 39.0 gal
